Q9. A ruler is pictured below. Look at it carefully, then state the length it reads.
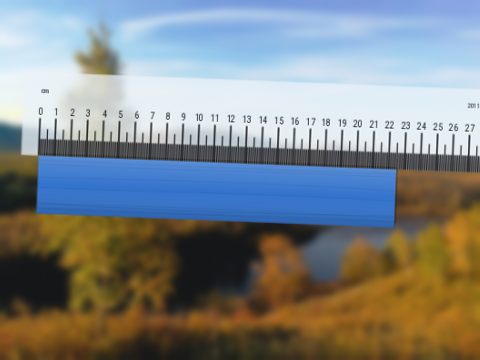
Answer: 22.5 cm
